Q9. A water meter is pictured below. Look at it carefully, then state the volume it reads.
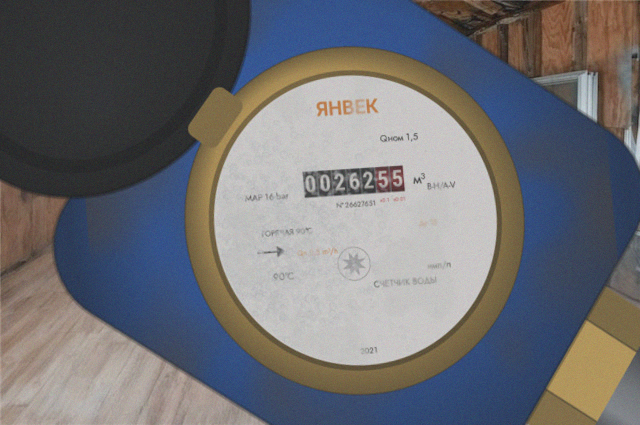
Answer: 262.55 m³
